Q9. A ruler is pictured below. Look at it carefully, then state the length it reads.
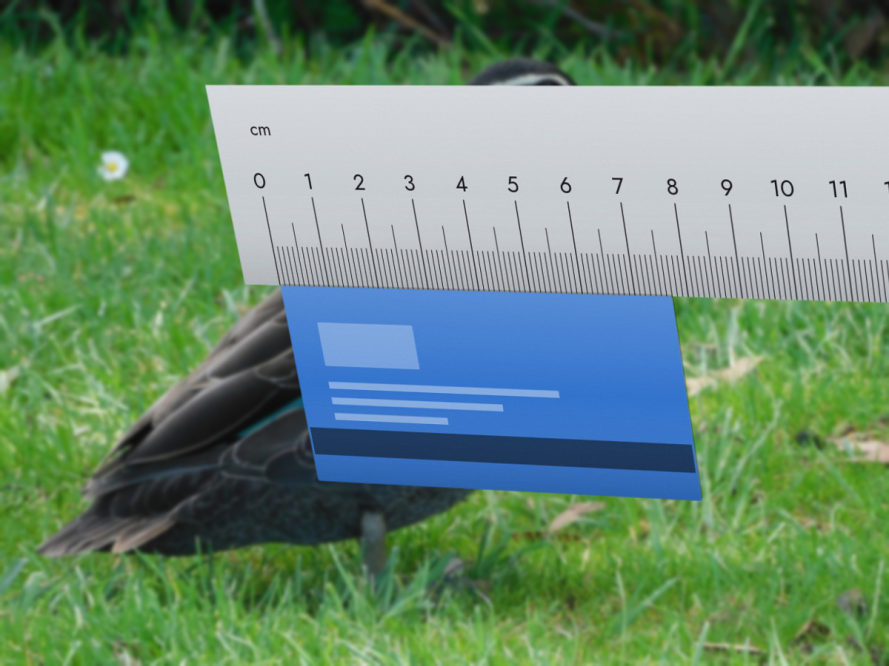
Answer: 7.7 cm
